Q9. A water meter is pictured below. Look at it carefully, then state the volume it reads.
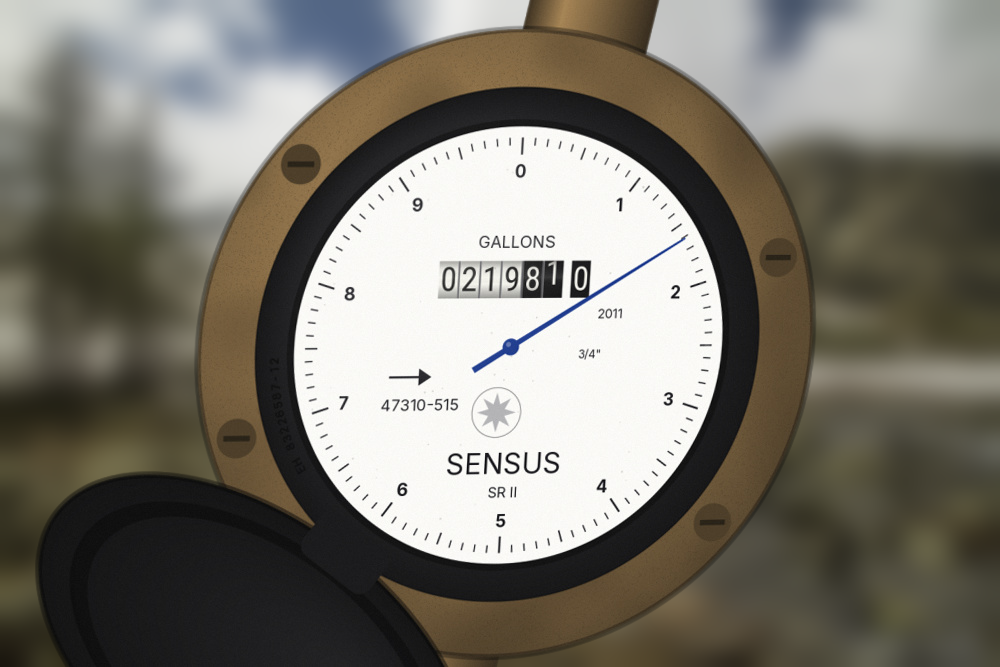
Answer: 219811.6 gal
